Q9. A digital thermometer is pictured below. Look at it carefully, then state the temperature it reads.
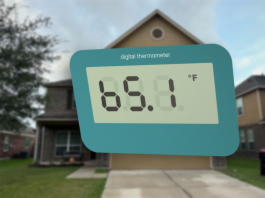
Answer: 65.1 °F
